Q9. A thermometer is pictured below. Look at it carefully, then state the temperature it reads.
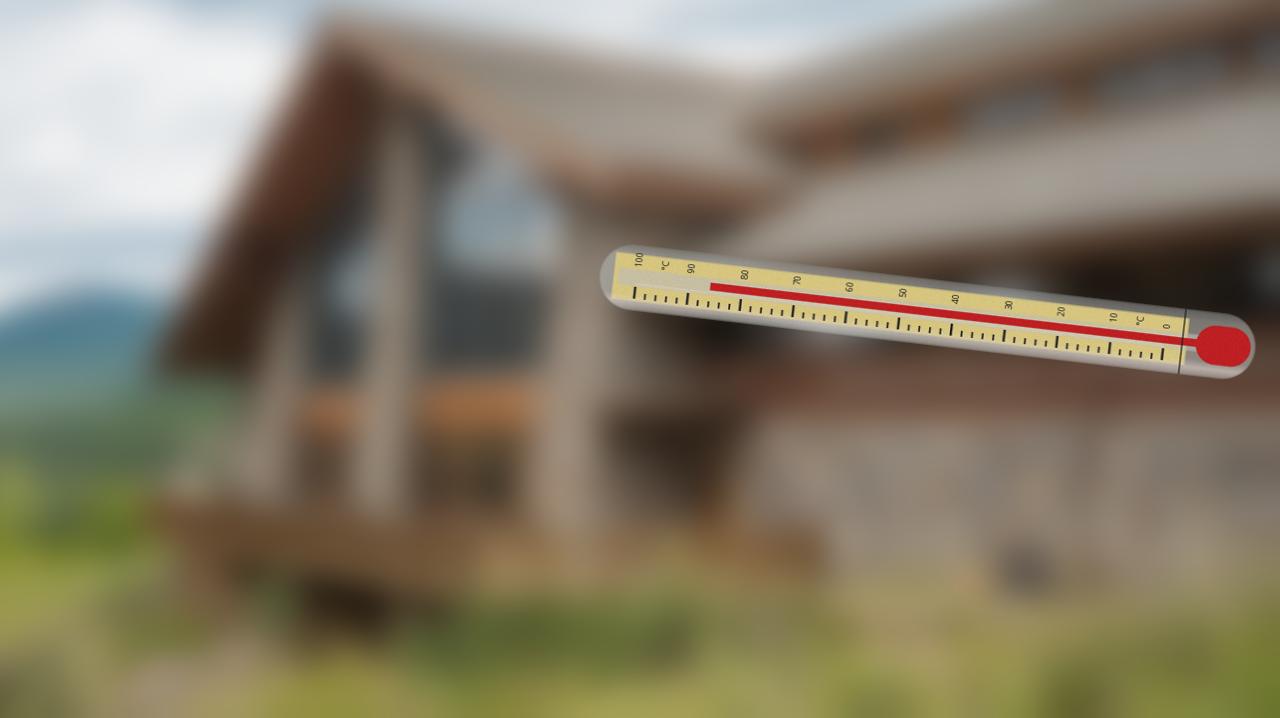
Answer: 86 °C
